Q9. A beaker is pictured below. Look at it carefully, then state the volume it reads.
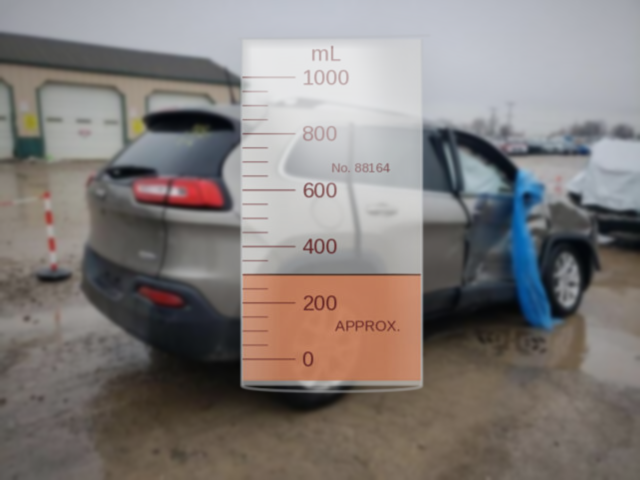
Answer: 300 mL
